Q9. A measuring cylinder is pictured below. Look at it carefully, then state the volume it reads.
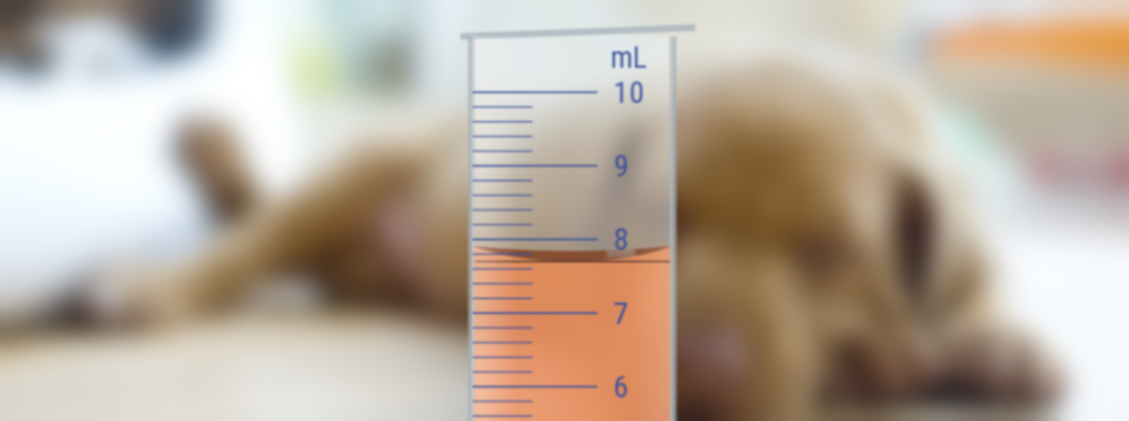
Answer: 7.7 mL
